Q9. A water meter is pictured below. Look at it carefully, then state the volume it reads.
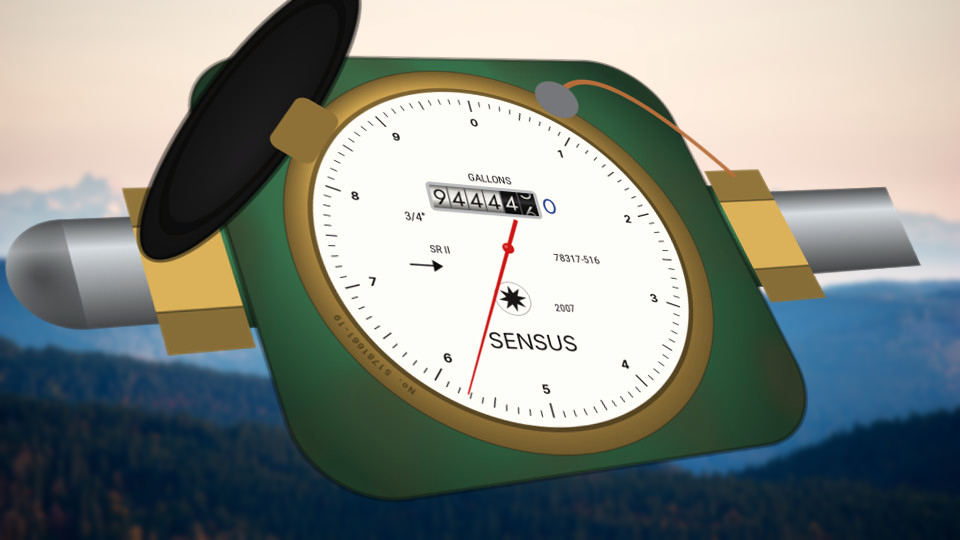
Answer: 9444455.7 gal
